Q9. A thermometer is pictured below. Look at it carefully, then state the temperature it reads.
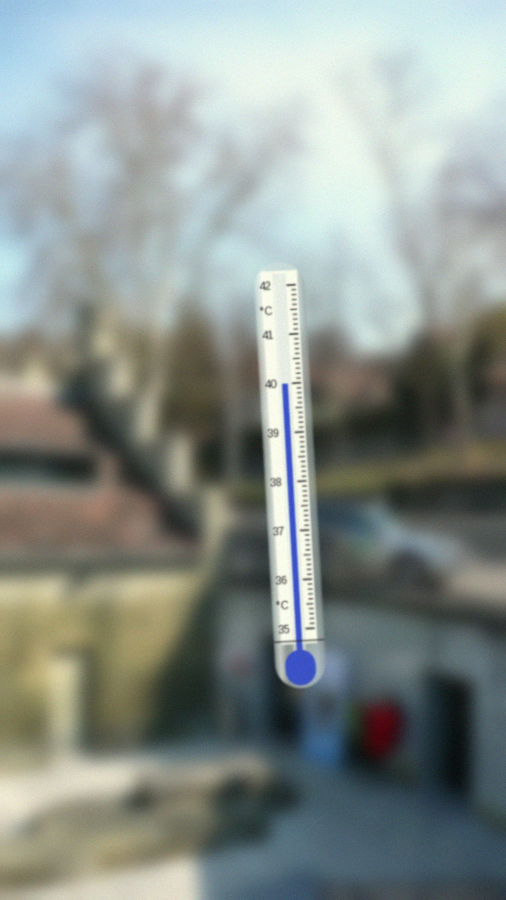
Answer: 40 °C
